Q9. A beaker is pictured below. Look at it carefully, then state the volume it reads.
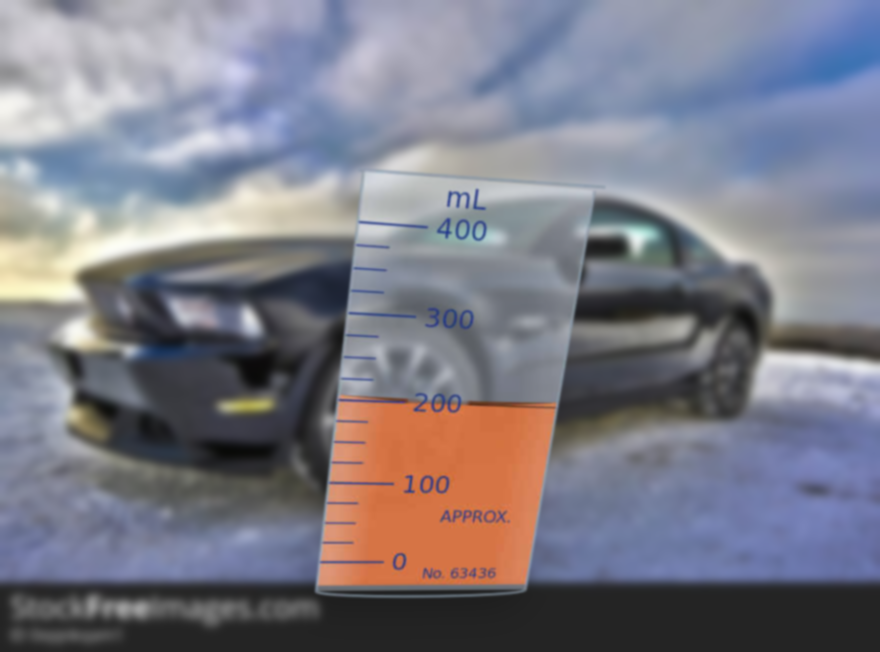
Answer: 200 mL
